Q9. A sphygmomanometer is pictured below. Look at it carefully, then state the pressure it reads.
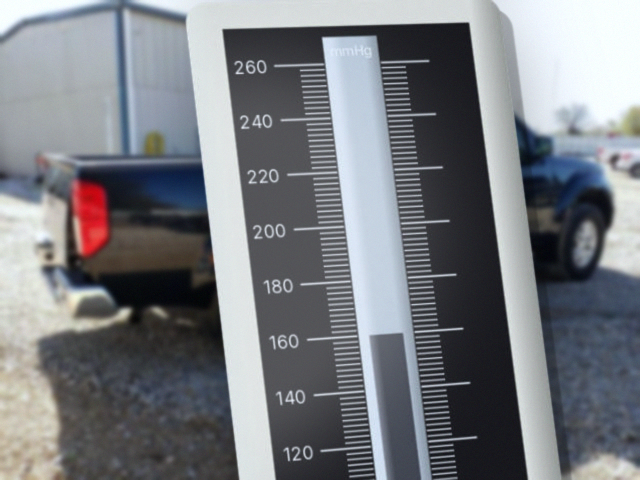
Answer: 160 mmHg
